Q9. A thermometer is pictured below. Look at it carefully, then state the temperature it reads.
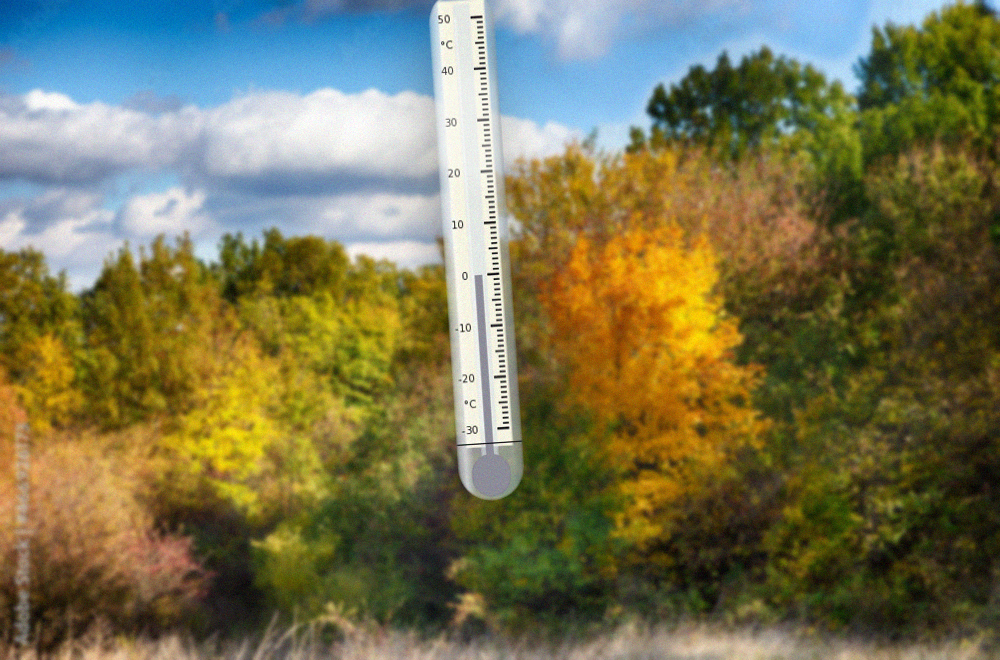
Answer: 0 °C
